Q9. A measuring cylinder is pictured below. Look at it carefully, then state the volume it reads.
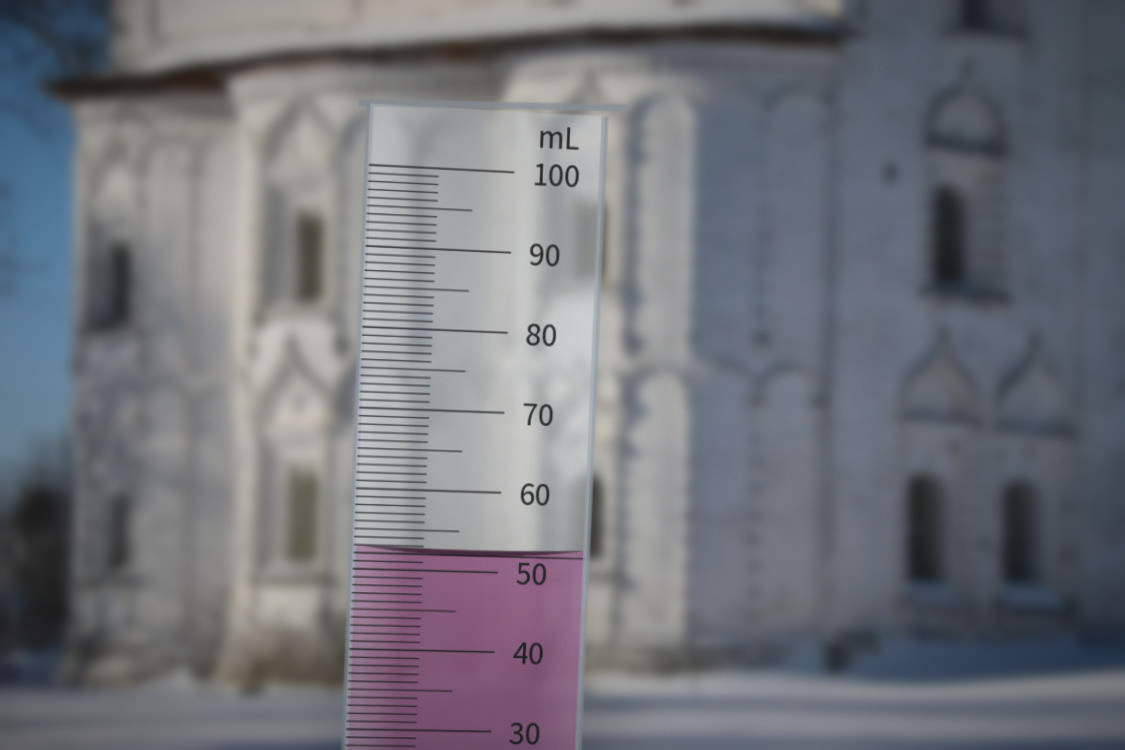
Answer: 52 mL
